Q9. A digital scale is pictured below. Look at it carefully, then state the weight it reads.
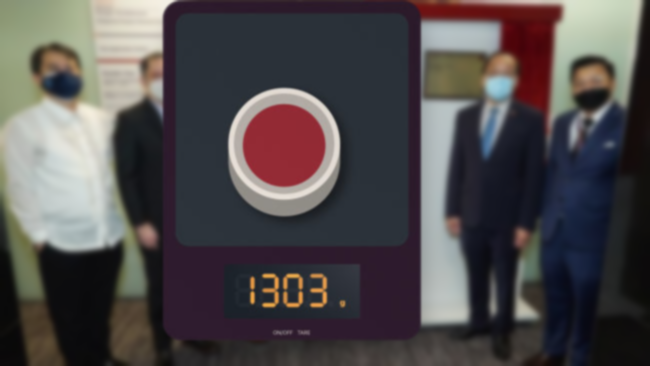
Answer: 1303 g
